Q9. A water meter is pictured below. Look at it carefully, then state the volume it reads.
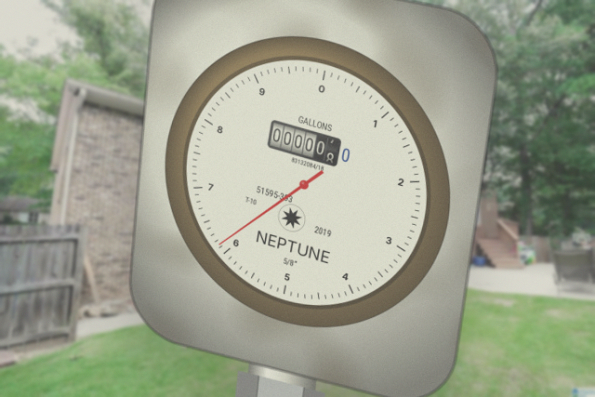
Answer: 76.1 gal
